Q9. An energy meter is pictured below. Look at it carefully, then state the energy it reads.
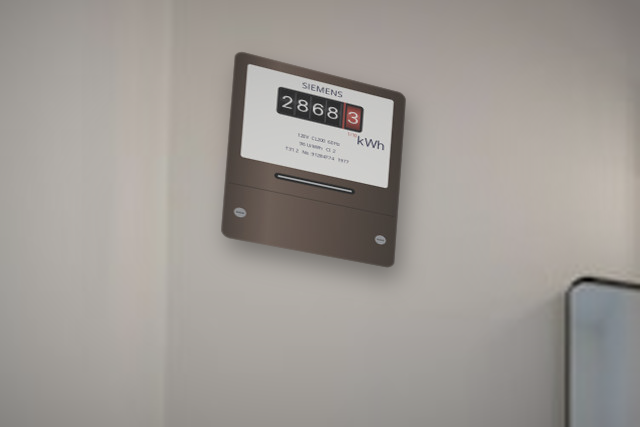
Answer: 2868.3 kWh
